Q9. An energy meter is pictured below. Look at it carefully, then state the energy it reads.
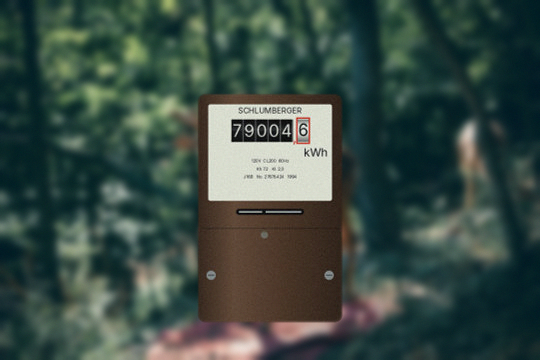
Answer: 79004.6 kWh
